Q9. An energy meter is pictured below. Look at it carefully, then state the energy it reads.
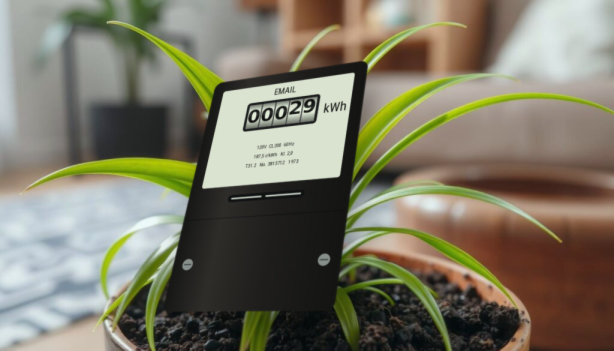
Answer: 29 kWh
